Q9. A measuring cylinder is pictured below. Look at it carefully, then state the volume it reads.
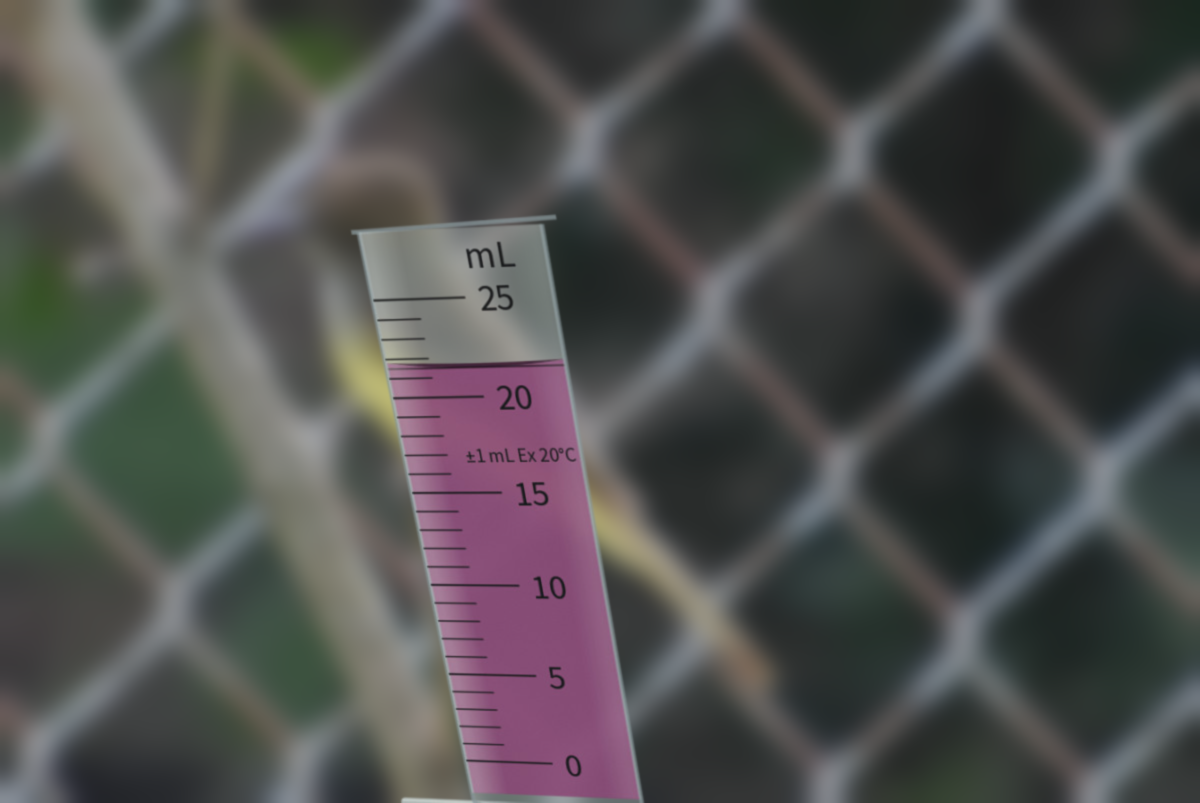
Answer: 21.5 mL
